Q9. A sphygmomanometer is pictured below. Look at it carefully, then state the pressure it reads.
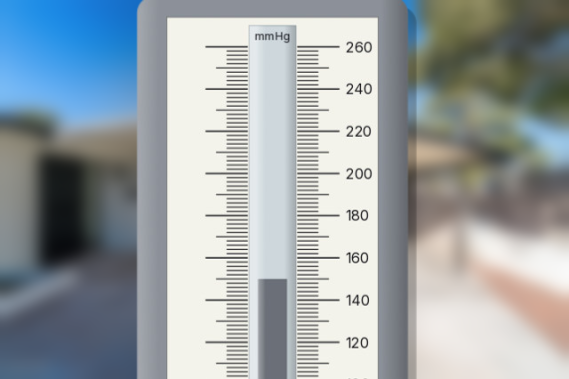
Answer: 150 mmHg
